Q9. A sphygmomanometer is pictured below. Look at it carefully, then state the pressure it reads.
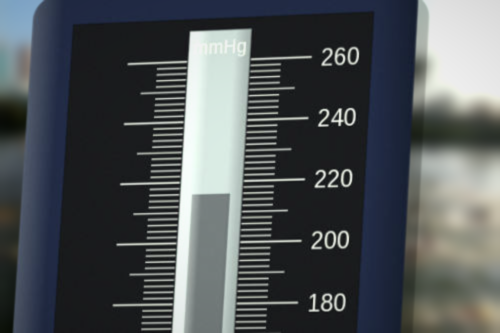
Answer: 216 mmHg
